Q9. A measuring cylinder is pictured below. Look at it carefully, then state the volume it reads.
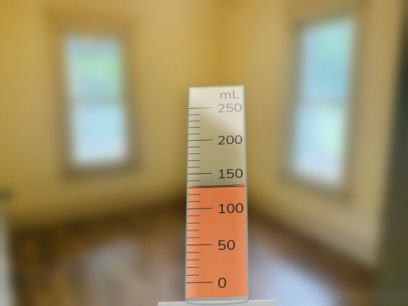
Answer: 130 mL
